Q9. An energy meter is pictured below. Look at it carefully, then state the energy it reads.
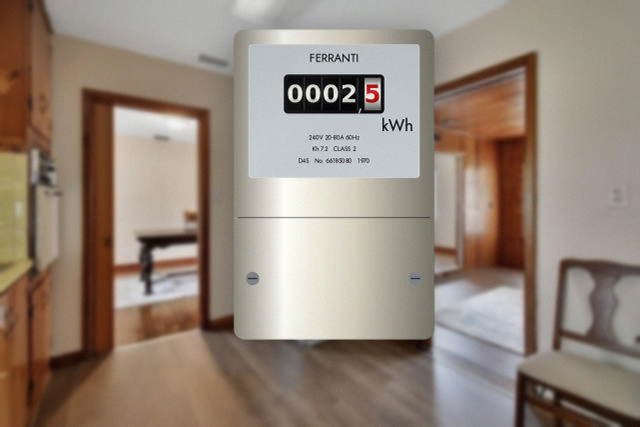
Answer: 2.5 kWh
